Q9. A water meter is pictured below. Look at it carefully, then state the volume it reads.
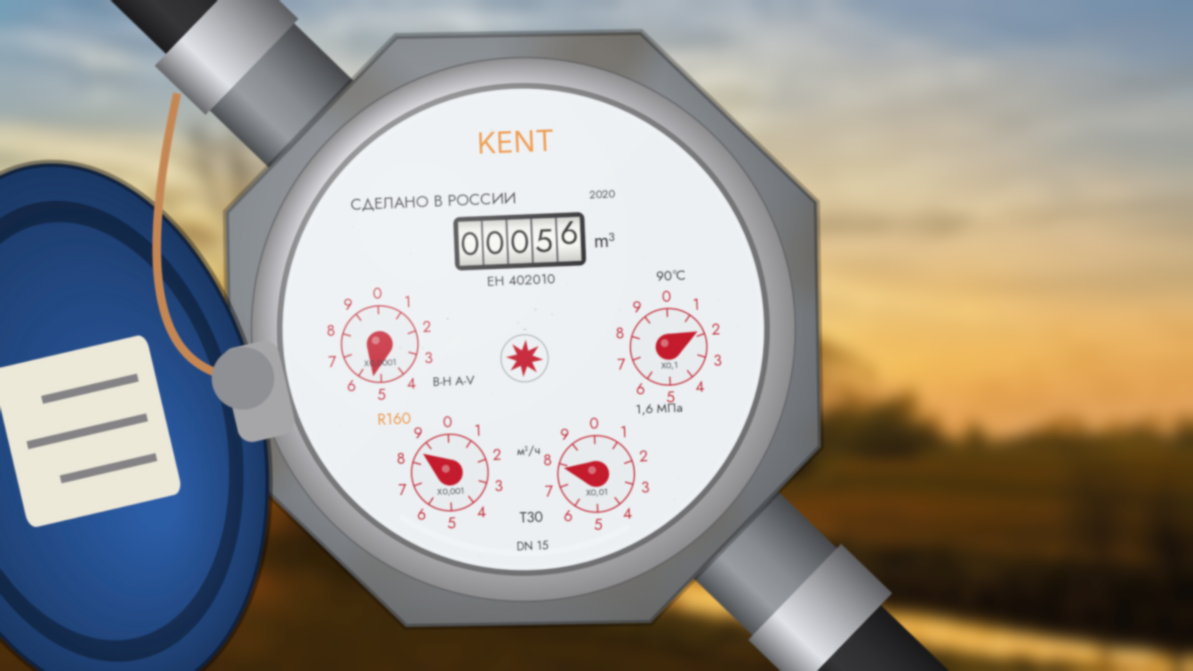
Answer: 56.1785 m³
